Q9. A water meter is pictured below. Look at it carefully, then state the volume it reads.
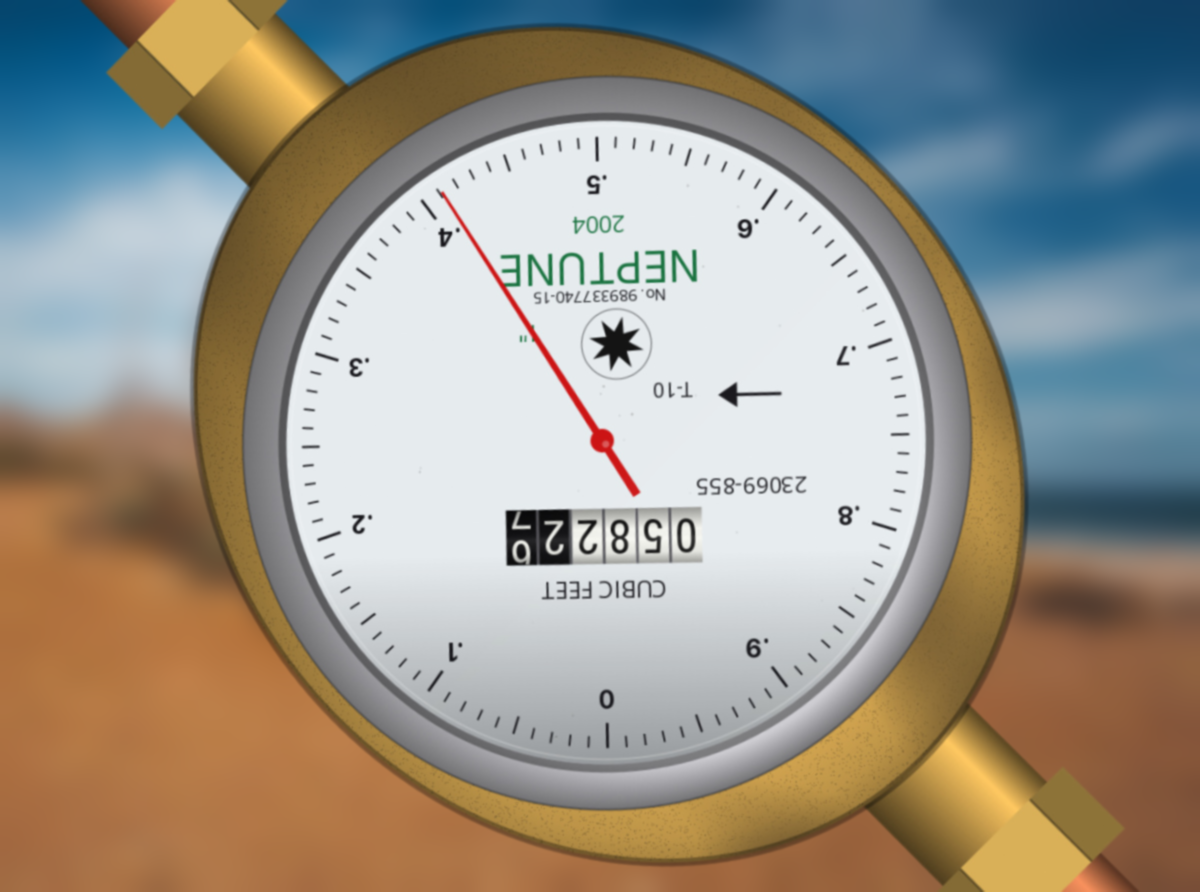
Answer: 58226.41 ft³
